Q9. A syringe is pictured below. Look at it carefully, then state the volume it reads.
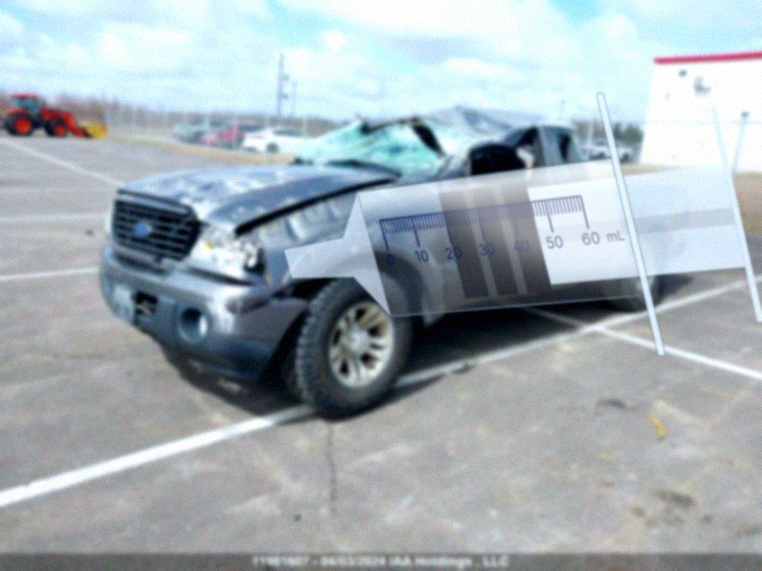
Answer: 20 mL
